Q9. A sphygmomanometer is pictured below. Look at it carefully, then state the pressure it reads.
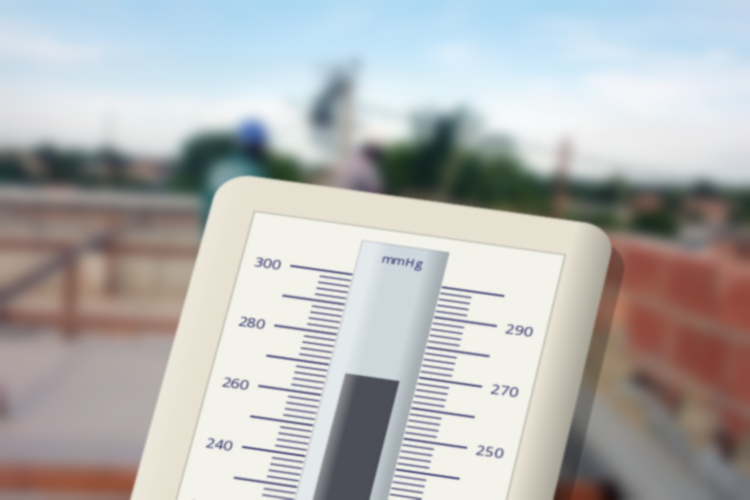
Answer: 268 mmHg
